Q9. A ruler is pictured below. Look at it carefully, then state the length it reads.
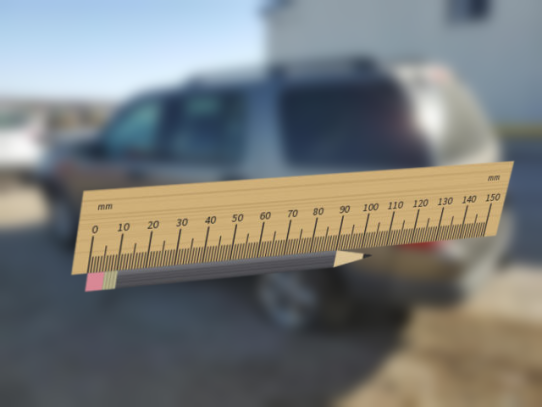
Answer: 105 mm
